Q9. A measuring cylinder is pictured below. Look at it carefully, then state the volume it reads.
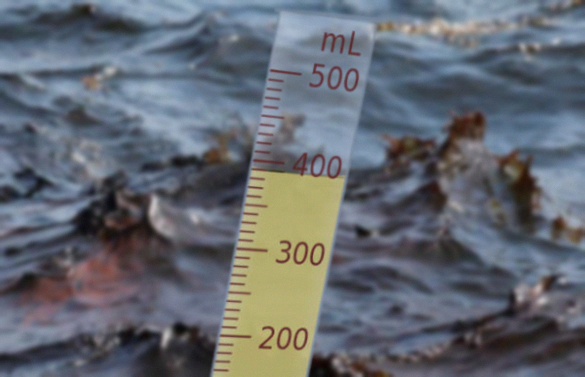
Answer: 390 mL
